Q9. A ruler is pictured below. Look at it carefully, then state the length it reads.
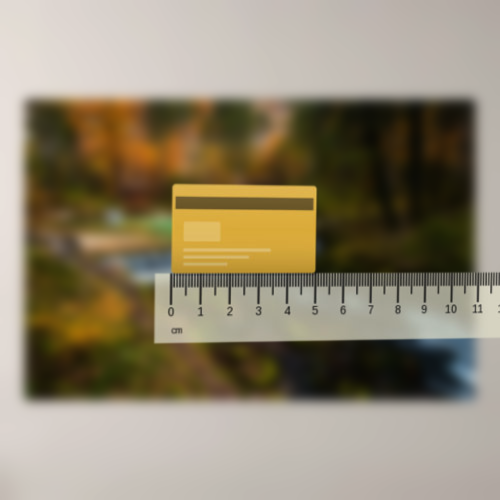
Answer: 5 cm
